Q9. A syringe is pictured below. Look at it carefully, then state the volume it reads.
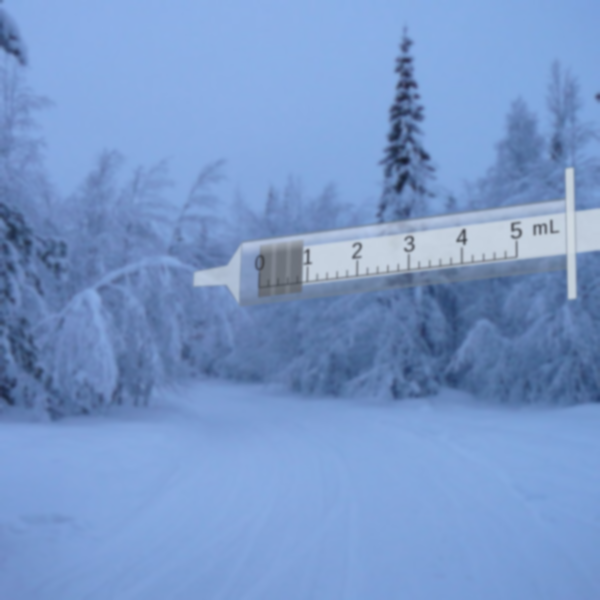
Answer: 0 mL
